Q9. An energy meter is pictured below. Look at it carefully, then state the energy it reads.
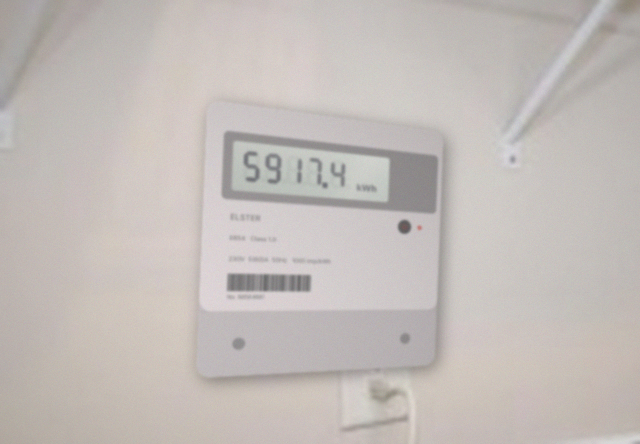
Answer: 5917.4 kWh
